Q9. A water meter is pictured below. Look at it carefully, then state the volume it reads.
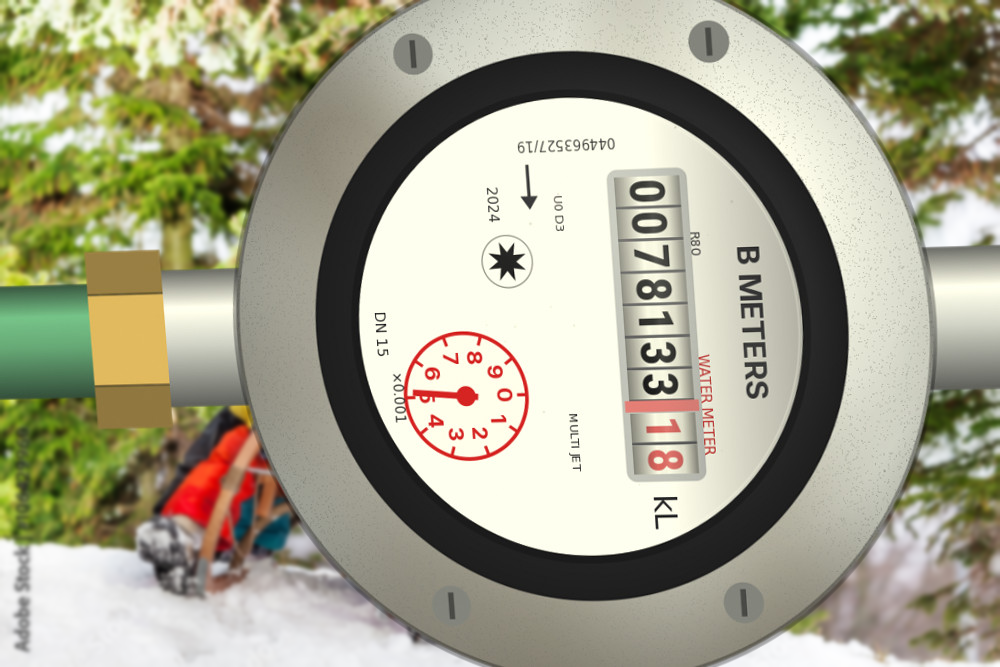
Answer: 78133.185 kL
